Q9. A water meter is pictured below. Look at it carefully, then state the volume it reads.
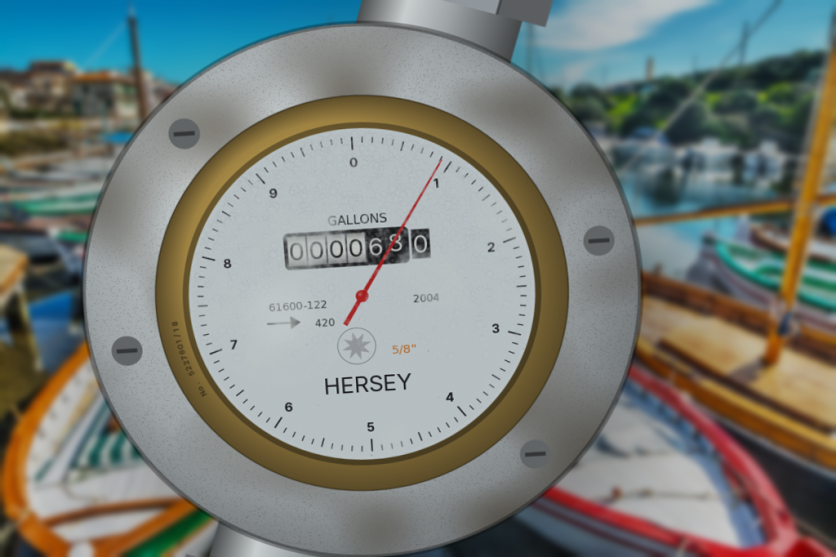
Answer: 680.9 gal
